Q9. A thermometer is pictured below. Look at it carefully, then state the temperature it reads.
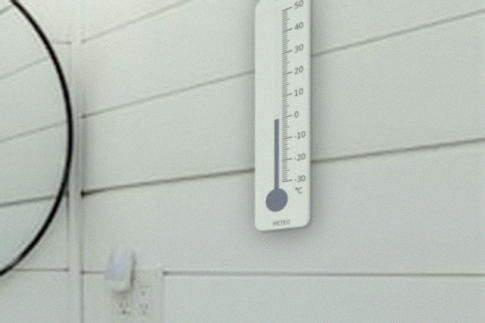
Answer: 0 °C
